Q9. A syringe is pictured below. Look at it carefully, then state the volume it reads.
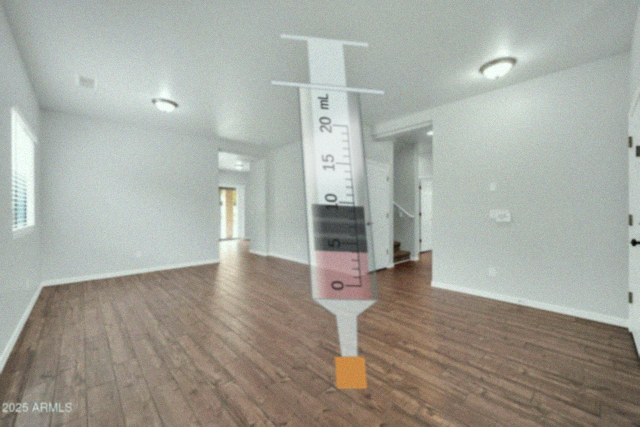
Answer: 4 mL
